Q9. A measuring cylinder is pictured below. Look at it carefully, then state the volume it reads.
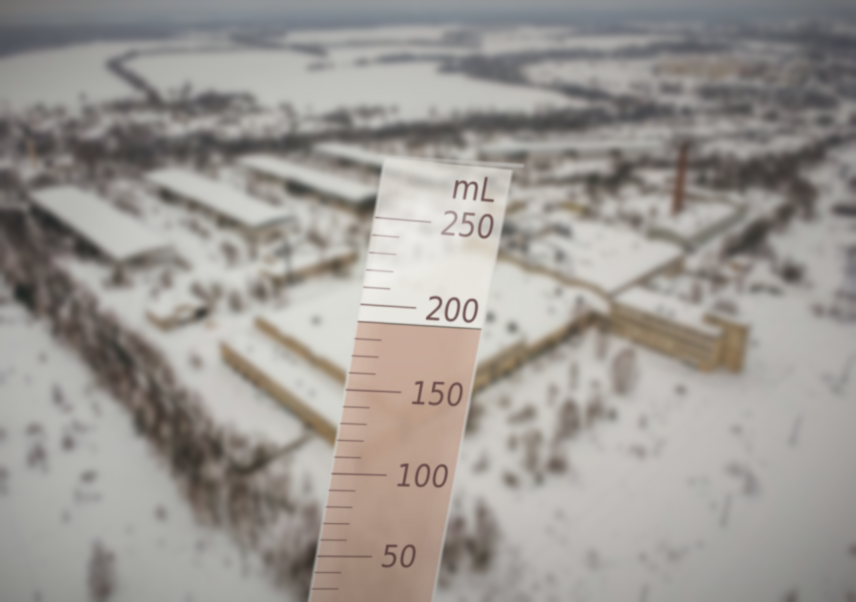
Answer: 190 mL
